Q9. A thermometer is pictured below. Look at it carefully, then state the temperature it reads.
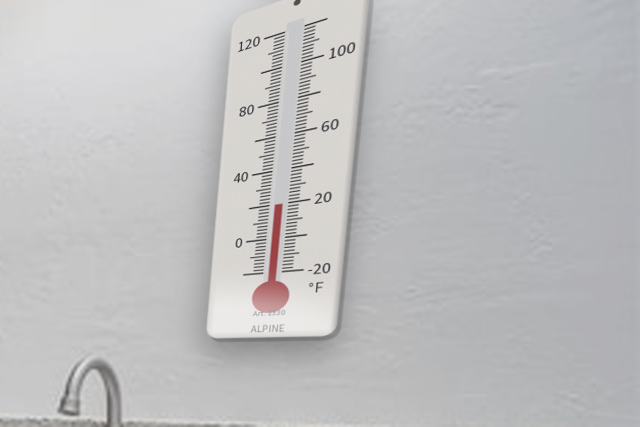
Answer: 20 °F
